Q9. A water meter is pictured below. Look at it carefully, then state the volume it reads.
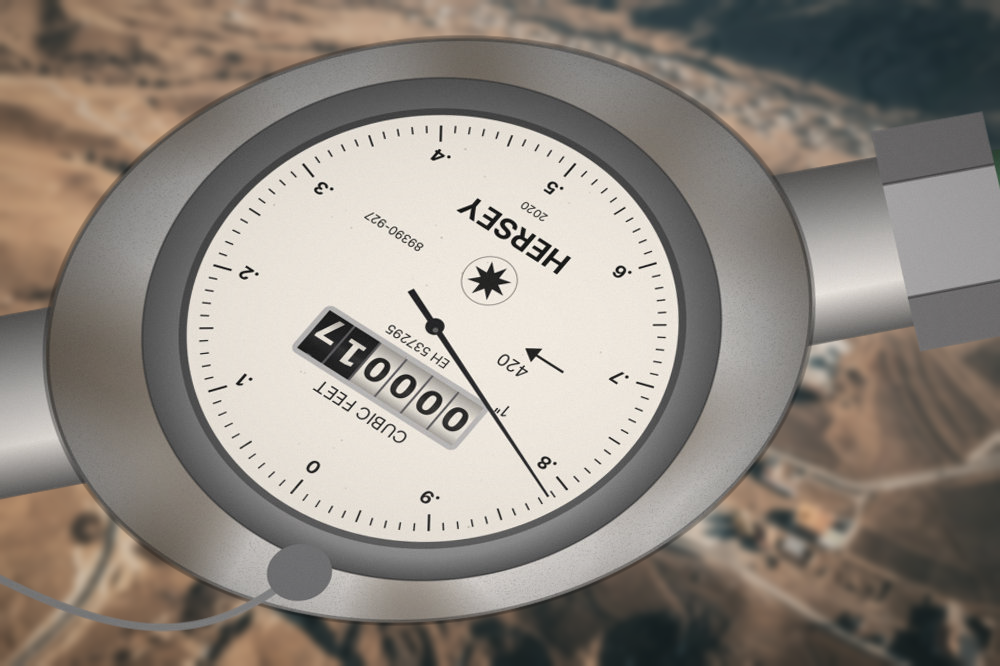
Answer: 16.81 ft³
